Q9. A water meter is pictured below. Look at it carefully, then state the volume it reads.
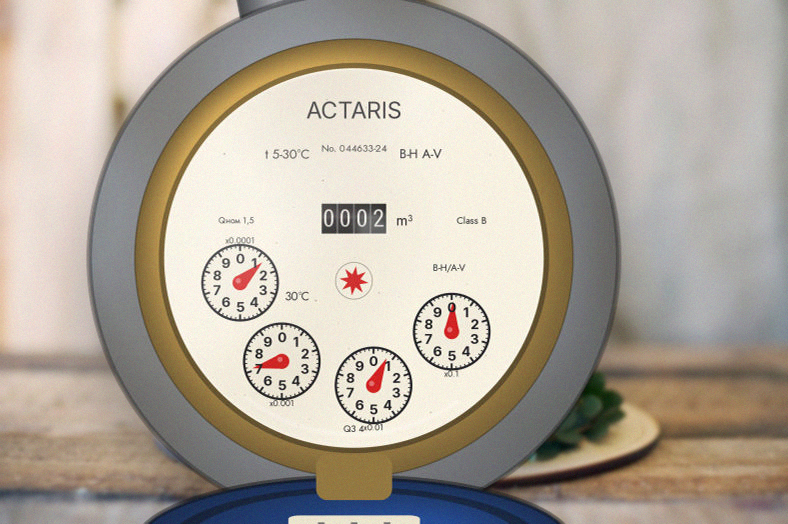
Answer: 2.0071 m³
